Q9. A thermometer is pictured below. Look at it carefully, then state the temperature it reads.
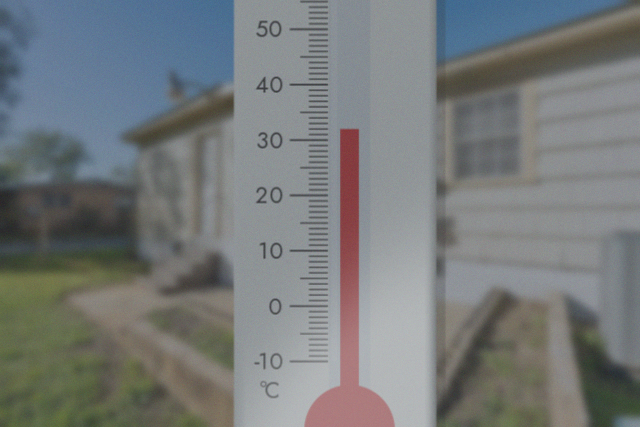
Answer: 32 °C
